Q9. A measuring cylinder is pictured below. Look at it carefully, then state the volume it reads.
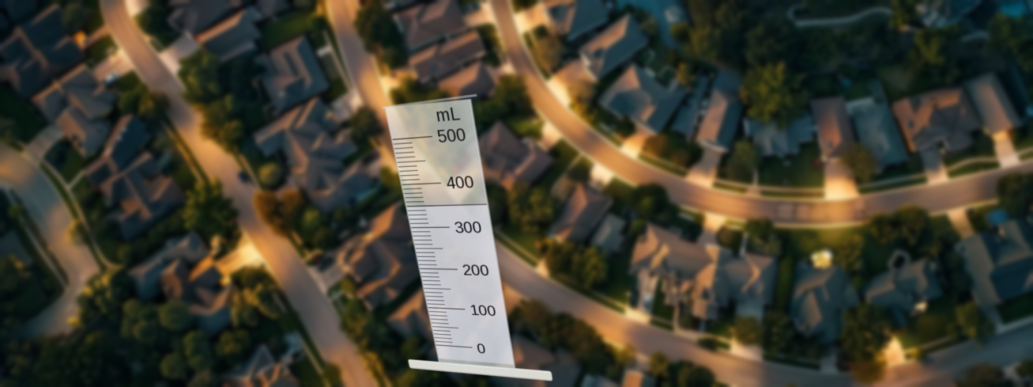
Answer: 350 mL
